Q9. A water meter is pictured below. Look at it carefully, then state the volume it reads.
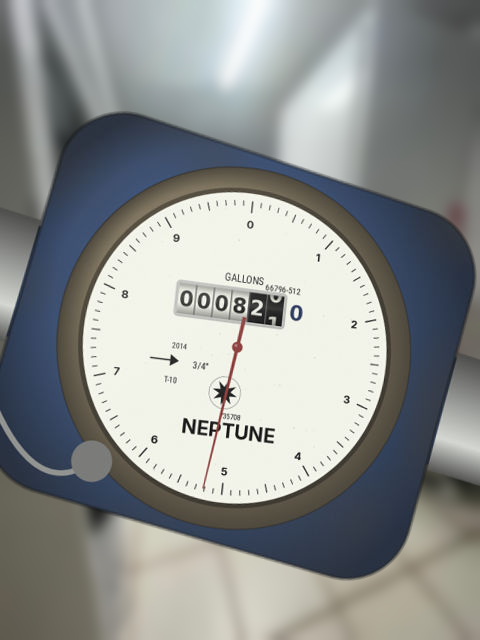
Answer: 8205.2 gal
